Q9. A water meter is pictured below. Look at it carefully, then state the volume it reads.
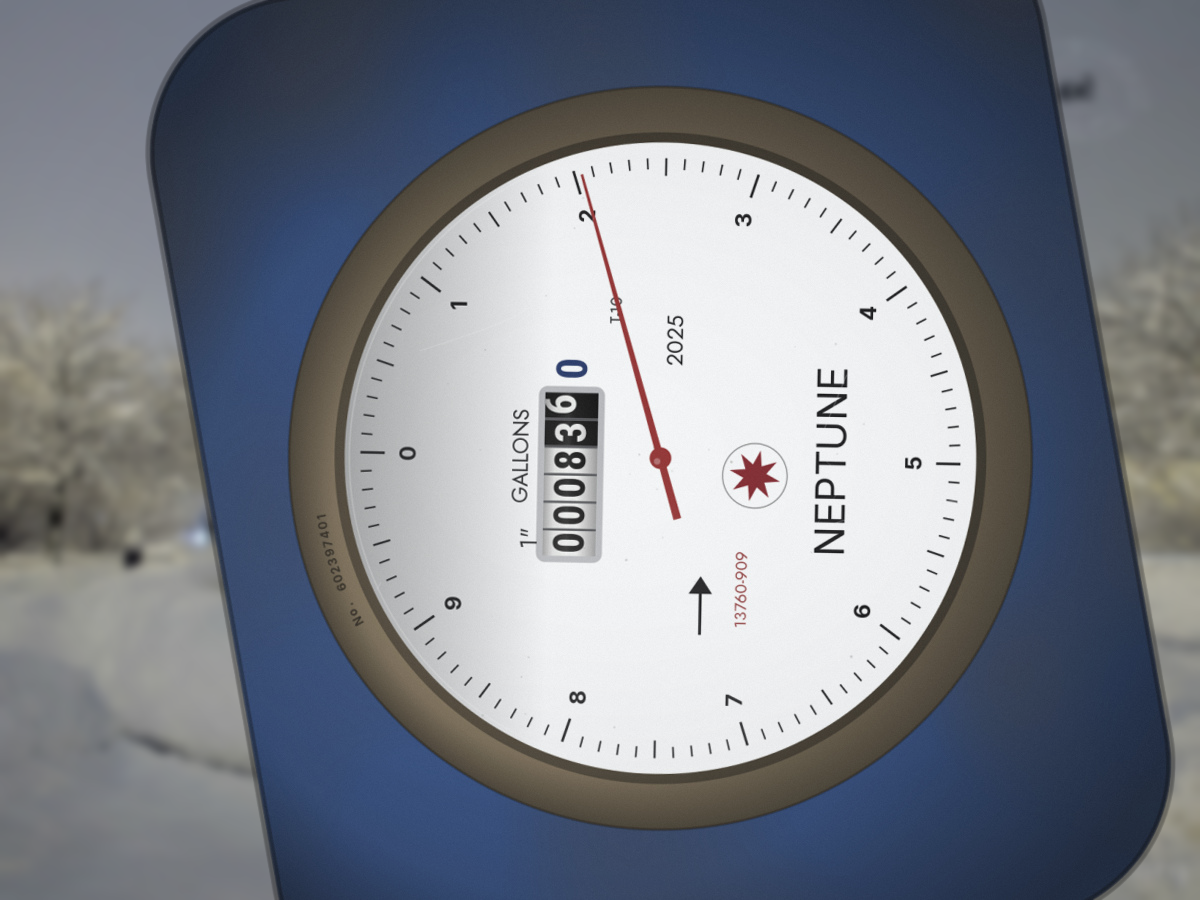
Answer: 8362.0 gal
